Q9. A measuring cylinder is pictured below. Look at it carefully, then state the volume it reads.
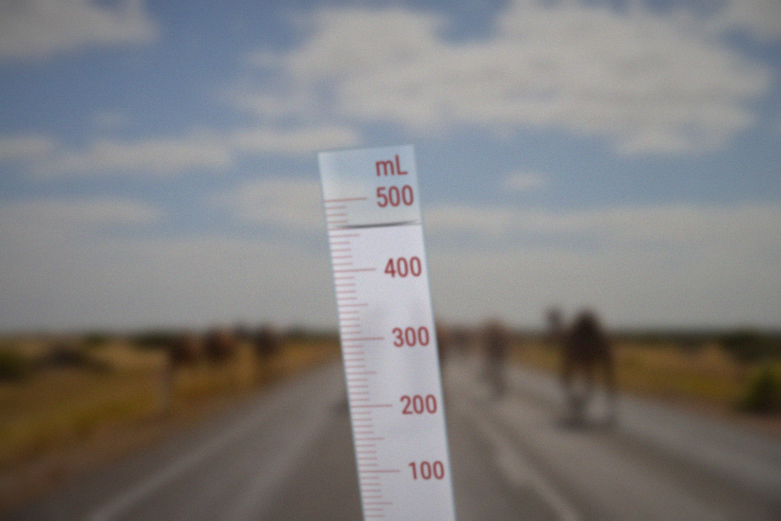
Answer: 460 mL
